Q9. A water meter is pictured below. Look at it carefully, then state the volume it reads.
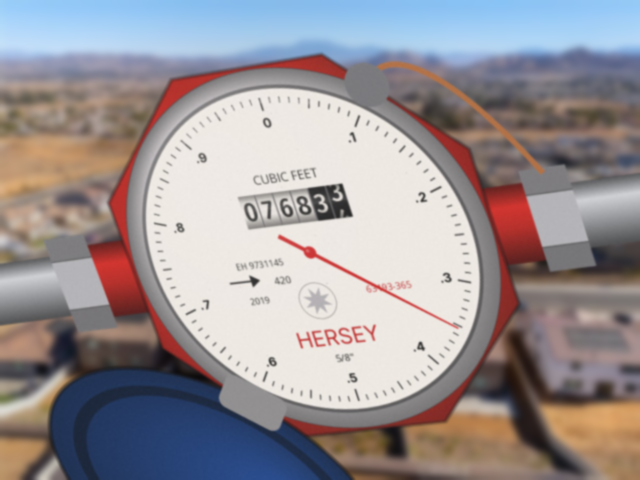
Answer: 76833.35 ft³
